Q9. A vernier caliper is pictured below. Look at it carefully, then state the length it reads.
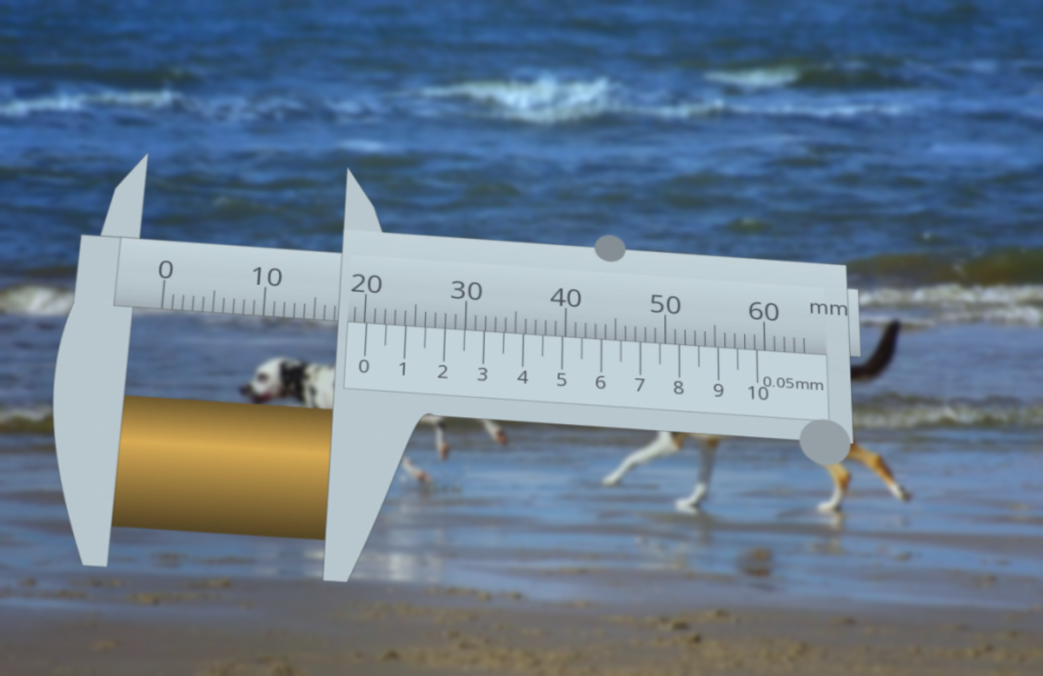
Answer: 20.2 mm
